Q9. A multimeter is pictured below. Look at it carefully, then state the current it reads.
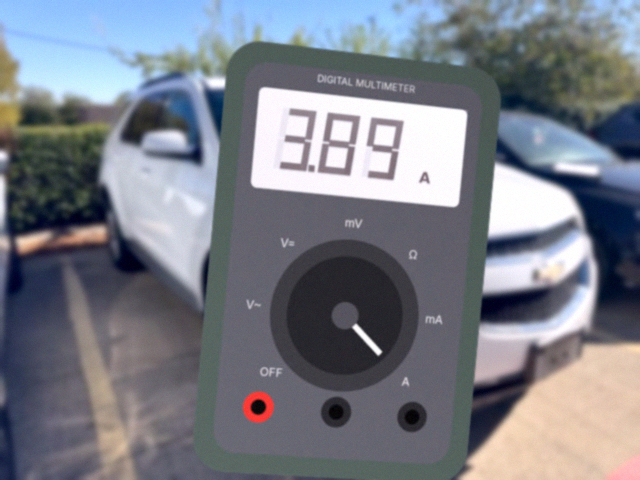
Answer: 3.89 A
